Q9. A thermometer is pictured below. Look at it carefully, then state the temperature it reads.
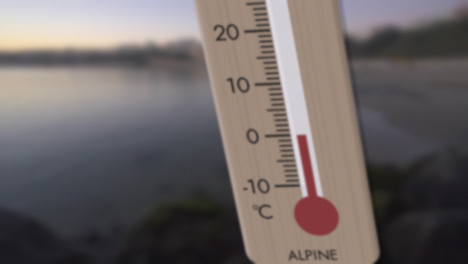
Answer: 0 °C
